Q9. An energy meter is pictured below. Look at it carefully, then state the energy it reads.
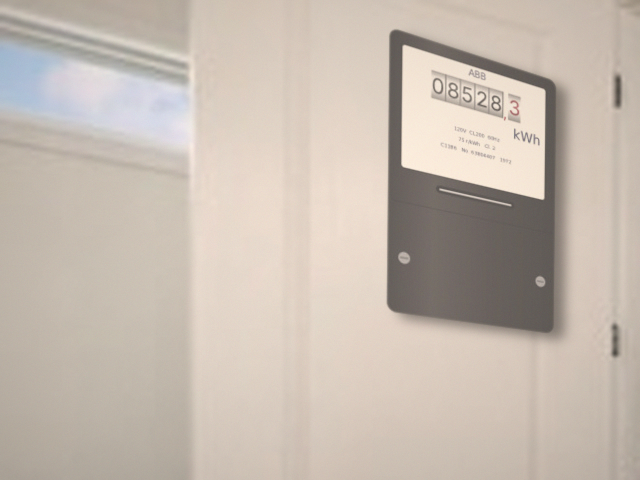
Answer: 8528.3 kWh
